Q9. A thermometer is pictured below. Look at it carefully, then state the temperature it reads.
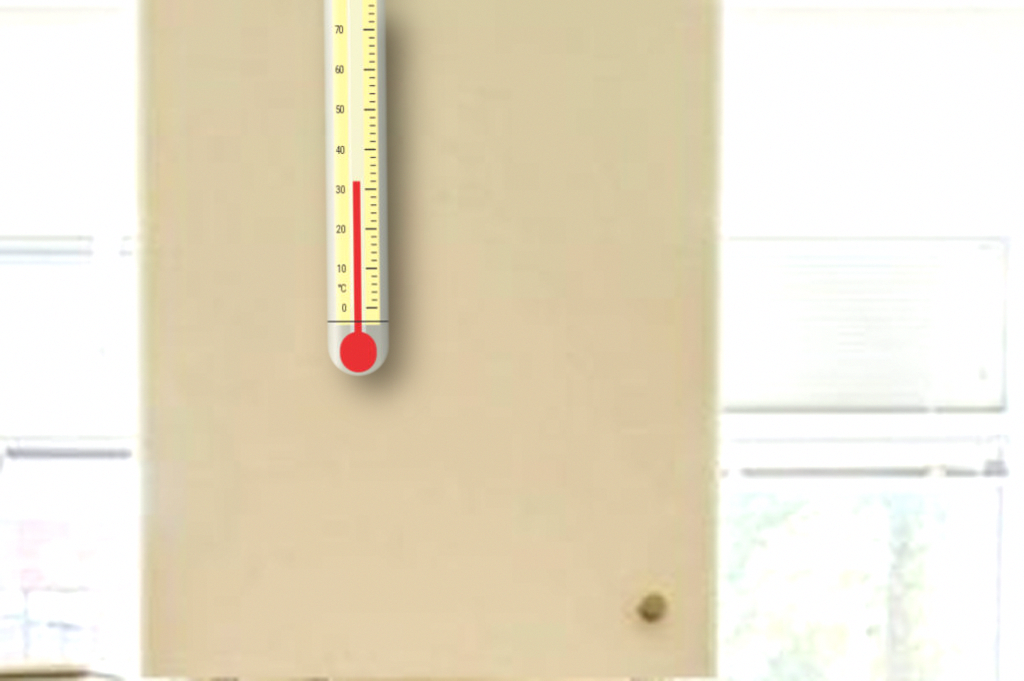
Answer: 32 °C
